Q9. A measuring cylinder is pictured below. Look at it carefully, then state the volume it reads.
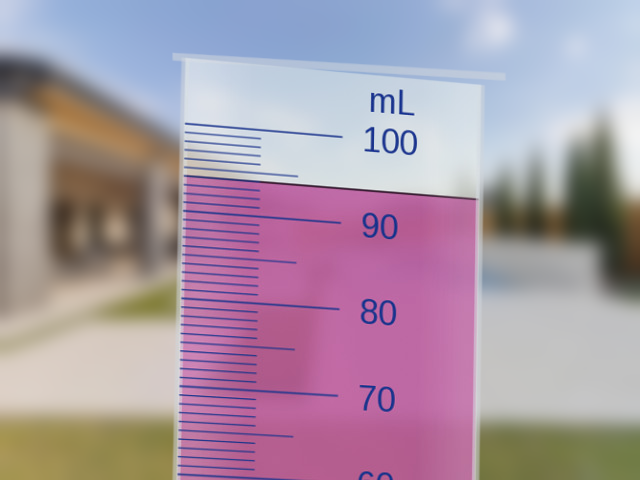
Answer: 94 mL
